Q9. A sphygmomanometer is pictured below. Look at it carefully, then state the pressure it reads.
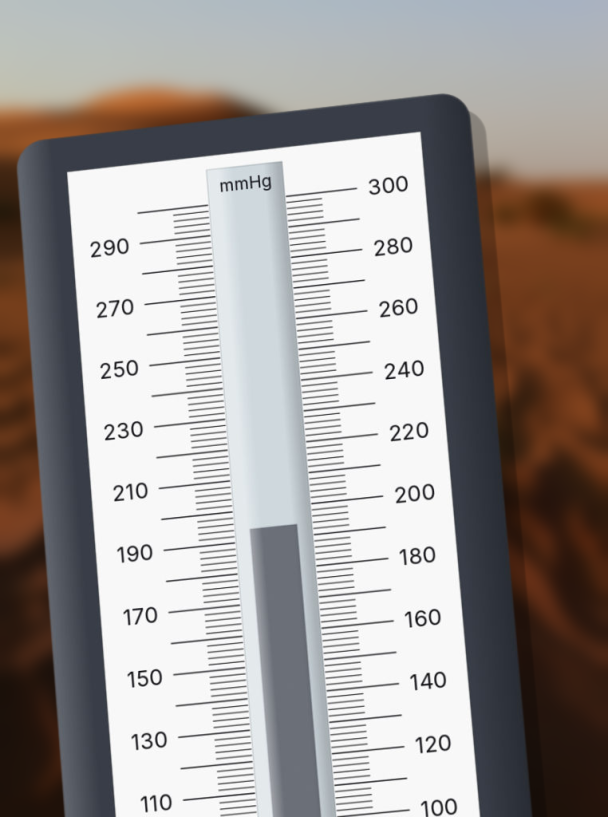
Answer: 194 mmHg
